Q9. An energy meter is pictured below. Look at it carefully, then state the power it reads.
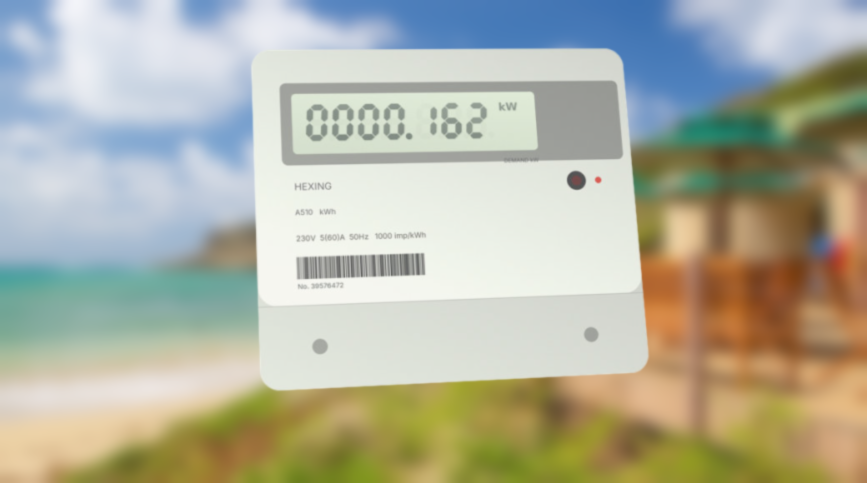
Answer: 0.162 kW
